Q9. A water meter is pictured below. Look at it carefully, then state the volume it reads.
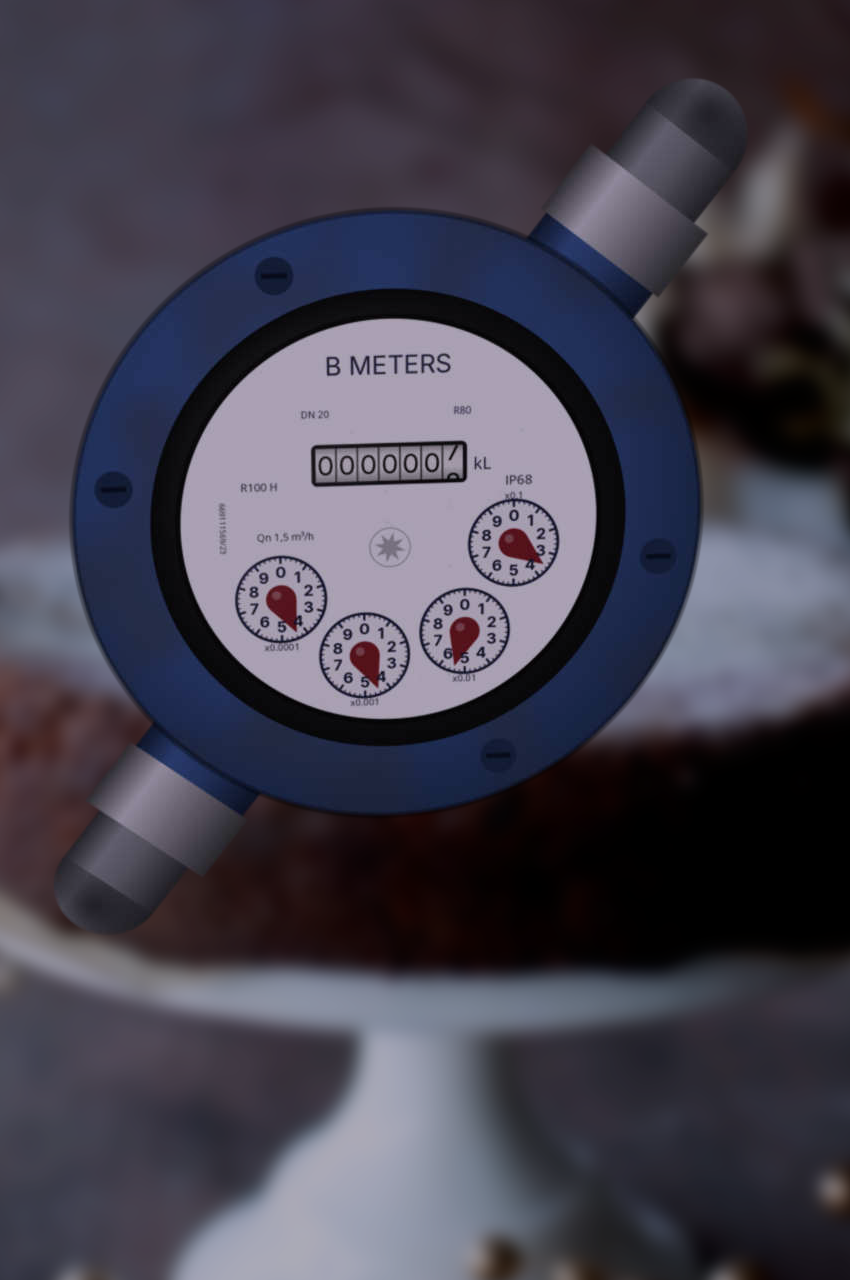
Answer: 7.3544 kL
